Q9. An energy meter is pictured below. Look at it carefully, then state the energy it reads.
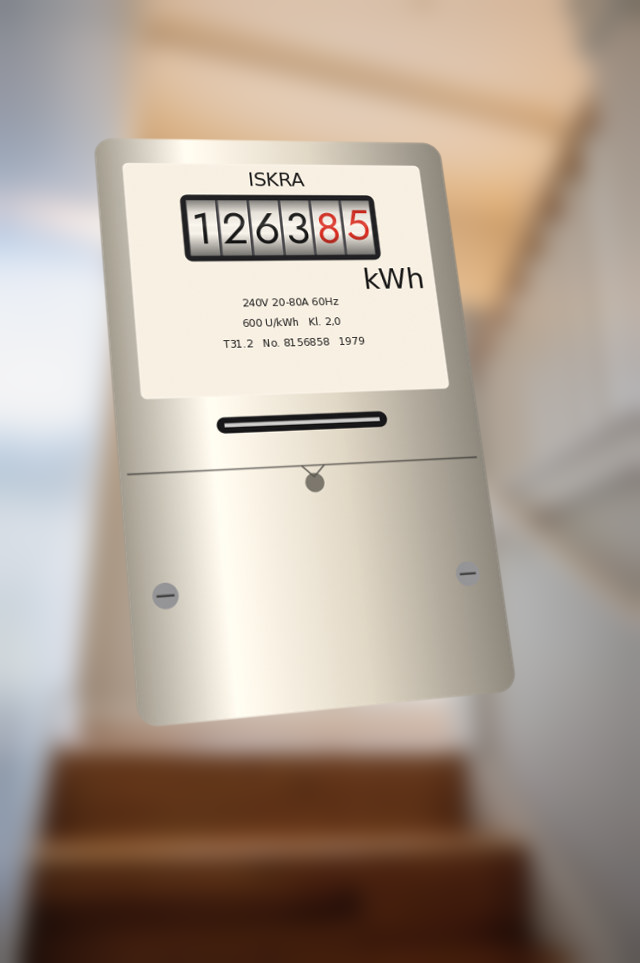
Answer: 1263.85 kWh
